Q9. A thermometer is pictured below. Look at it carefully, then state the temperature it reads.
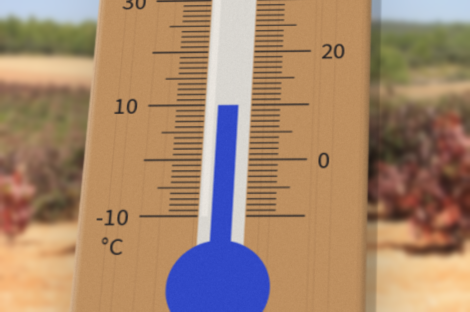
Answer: 10 °C
